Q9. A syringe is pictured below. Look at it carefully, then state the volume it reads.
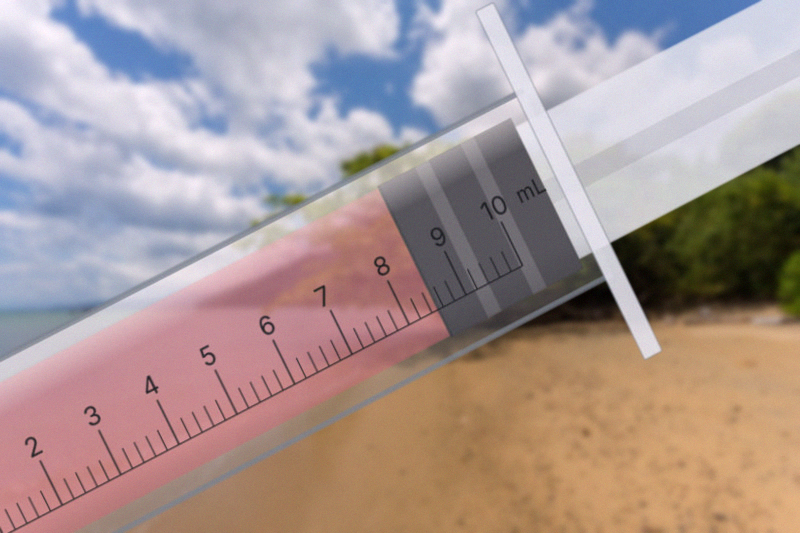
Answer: 8.5 mL
